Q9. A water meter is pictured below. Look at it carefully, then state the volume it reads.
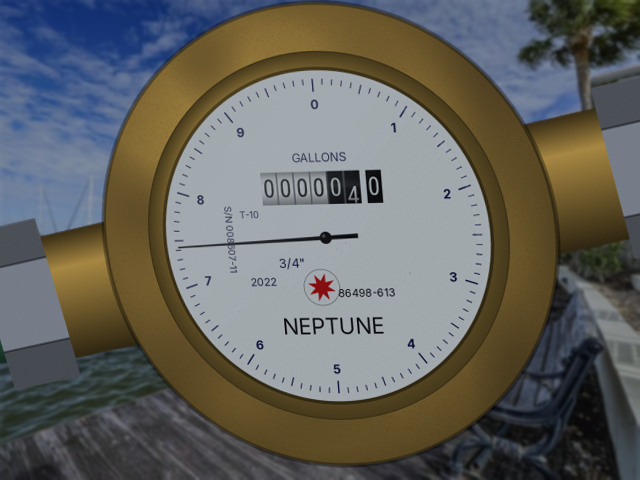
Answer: 37.4 gal
